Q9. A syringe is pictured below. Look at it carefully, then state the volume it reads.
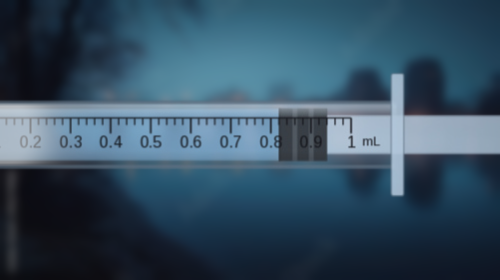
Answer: 0.82 mL
